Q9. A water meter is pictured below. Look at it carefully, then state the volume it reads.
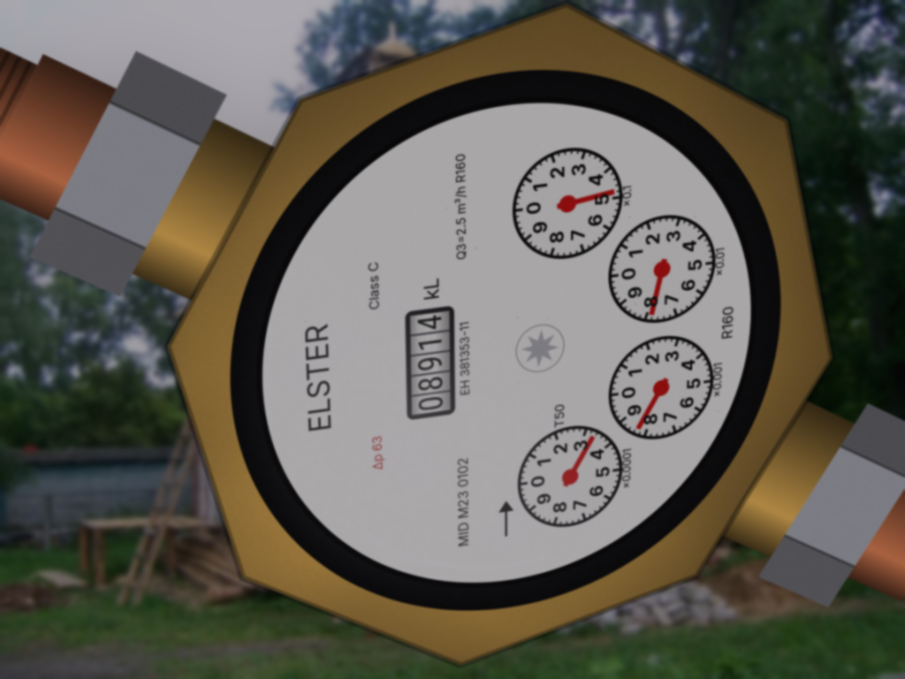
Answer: 8914.4783 kL
